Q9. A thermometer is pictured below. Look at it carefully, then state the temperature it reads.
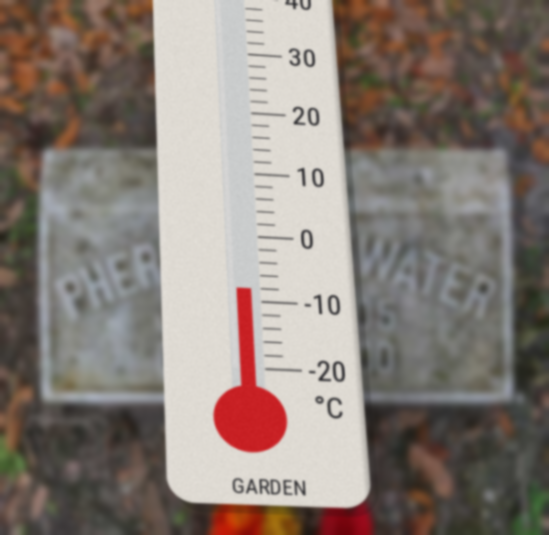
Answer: -8 °C
